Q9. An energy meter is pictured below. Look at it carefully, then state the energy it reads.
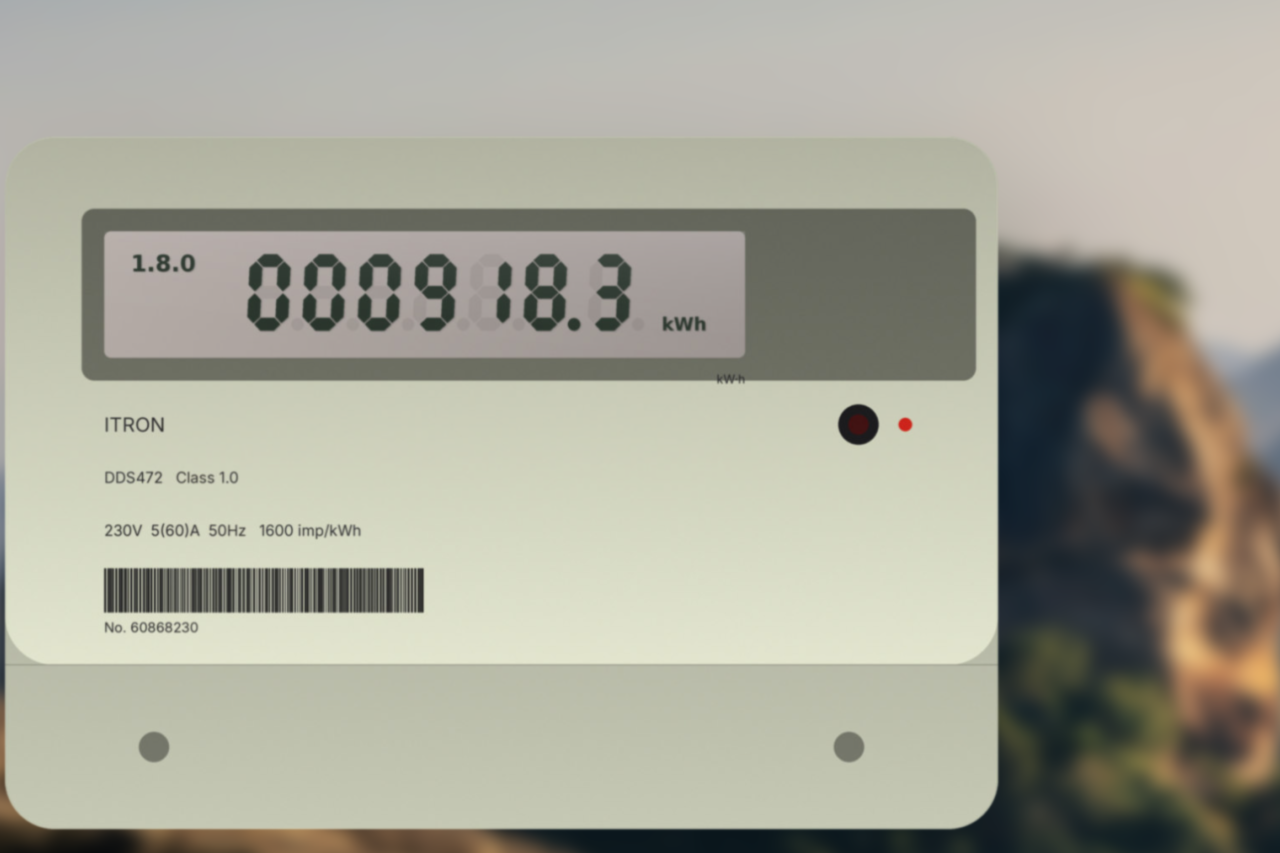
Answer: 918.3 kWh
